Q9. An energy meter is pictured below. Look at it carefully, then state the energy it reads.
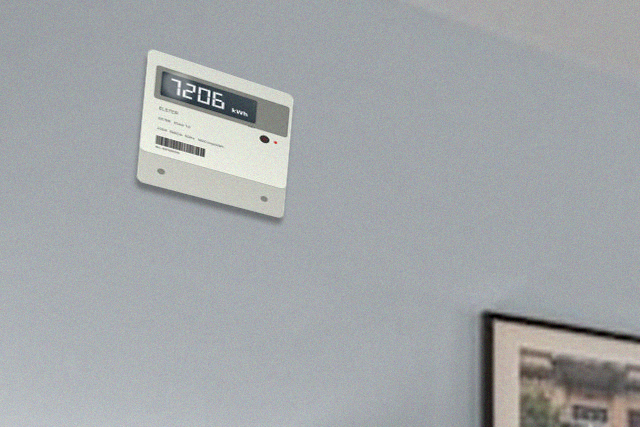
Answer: 7206 kWh
